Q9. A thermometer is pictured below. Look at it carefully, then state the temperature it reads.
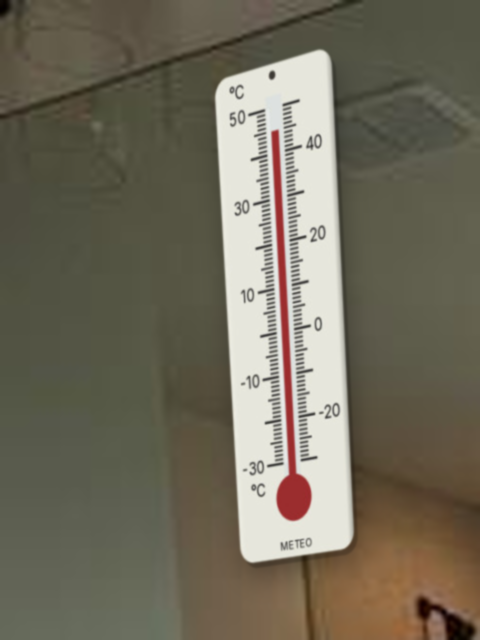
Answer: 45 °C
